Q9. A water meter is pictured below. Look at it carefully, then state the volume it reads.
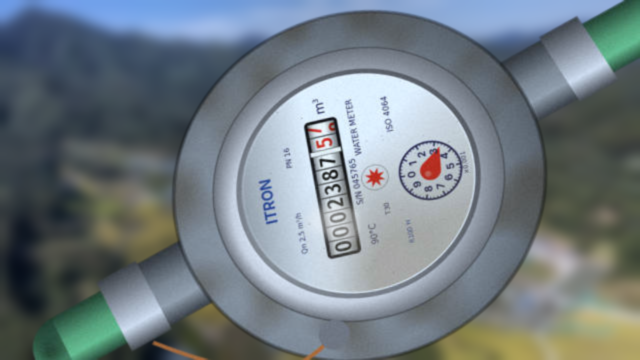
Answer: 2387.573 m³
